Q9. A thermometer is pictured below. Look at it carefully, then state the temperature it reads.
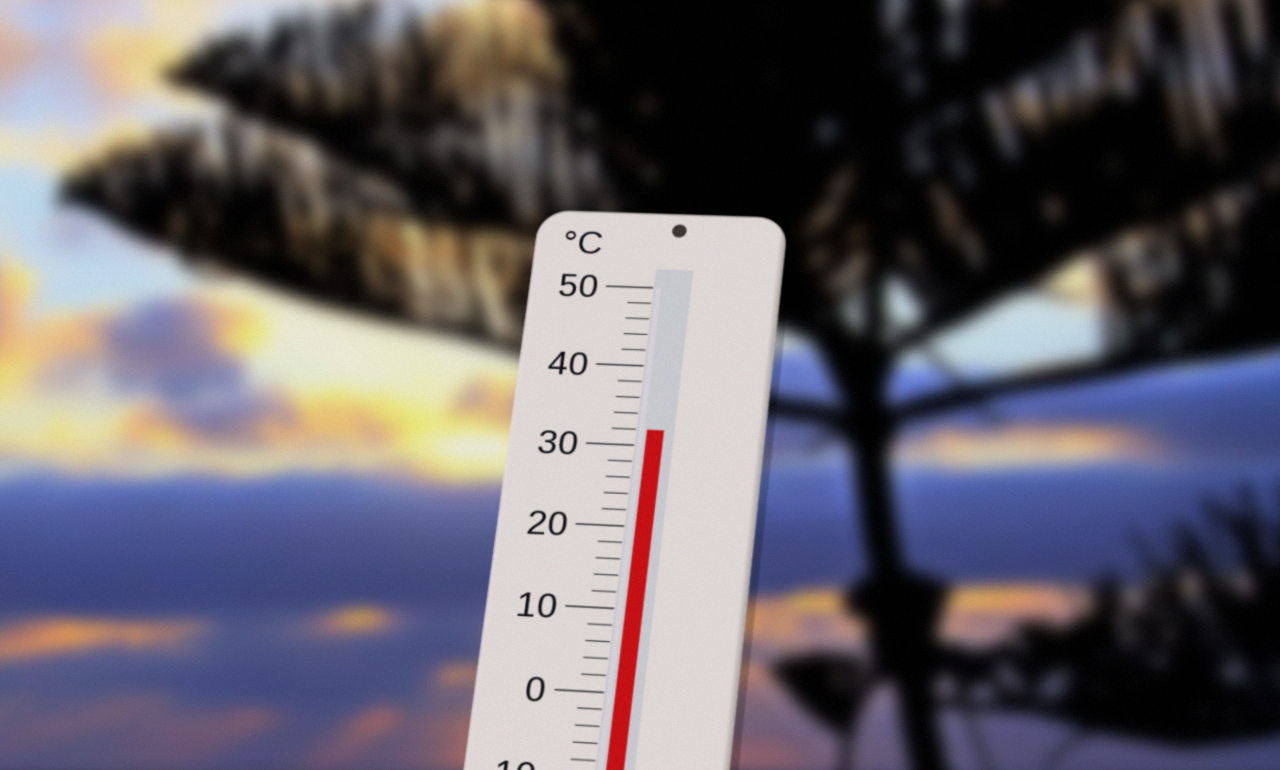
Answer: 32 °C
